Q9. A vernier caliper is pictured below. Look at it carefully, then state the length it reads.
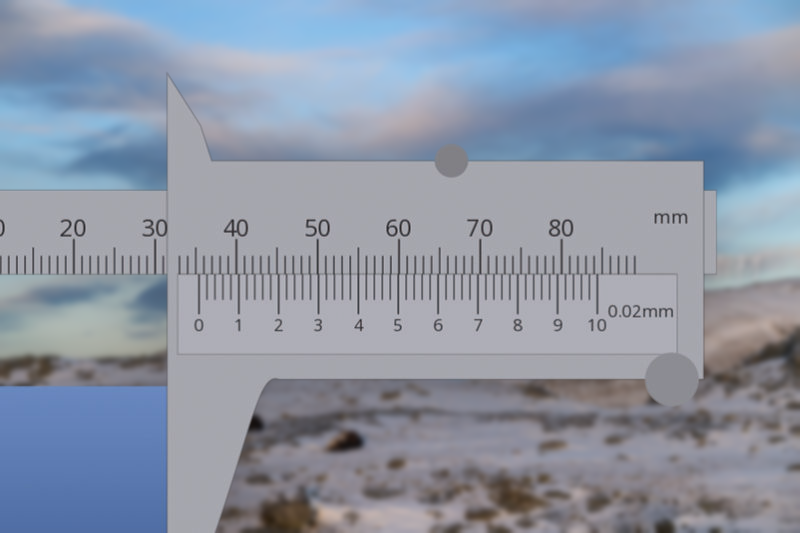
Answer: 35.4 mm
